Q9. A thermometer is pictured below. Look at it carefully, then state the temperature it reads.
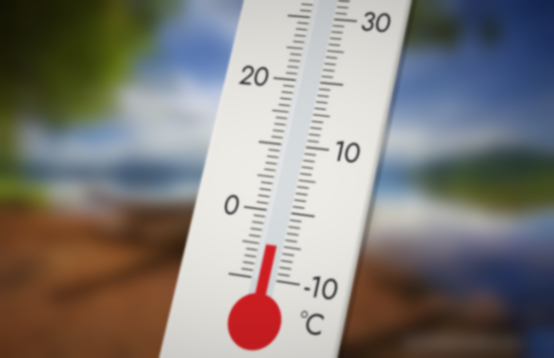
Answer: -5 °C
